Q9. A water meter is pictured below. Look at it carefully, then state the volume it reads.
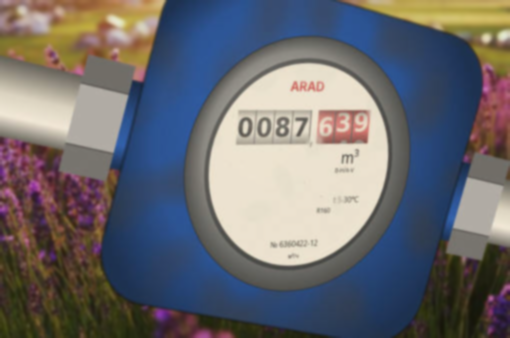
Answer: 87.639 m³
